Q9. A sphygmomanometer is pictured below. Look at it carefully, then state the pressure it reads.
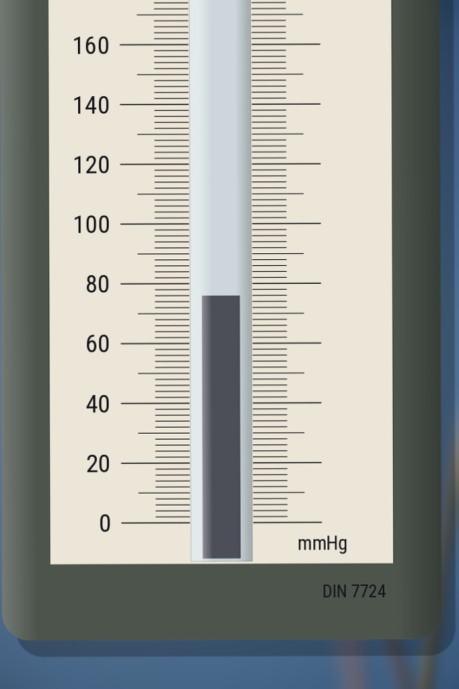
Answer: 76 mmHg
